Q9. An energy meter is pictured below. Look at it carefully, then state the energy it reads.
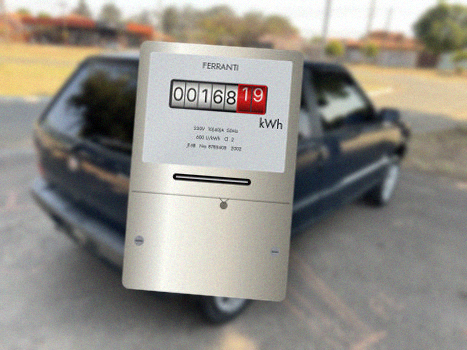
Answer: 168.19 kWh
